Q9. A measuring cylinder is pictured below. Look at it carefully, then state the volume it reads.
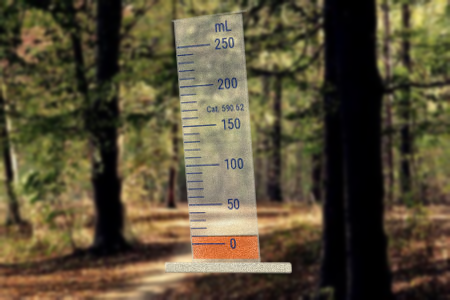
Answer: 10 mL
